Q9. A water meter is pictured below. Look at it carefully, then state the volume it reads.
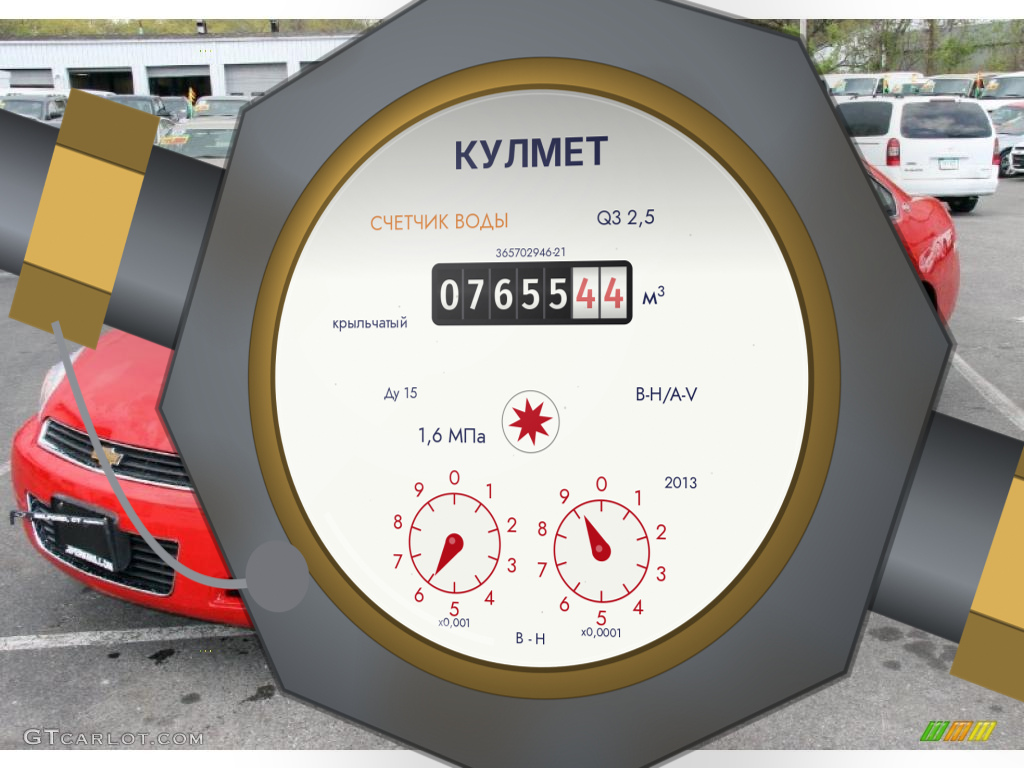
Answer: 7655.4459 m³
